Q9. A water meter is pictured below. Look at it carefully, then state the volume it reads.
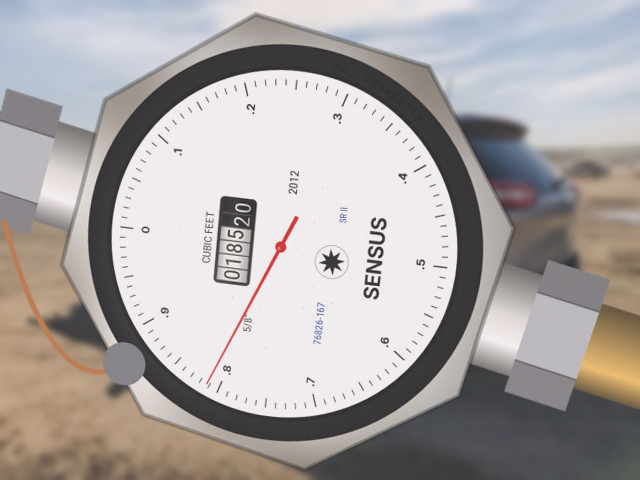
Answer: 18519.81 ft³
